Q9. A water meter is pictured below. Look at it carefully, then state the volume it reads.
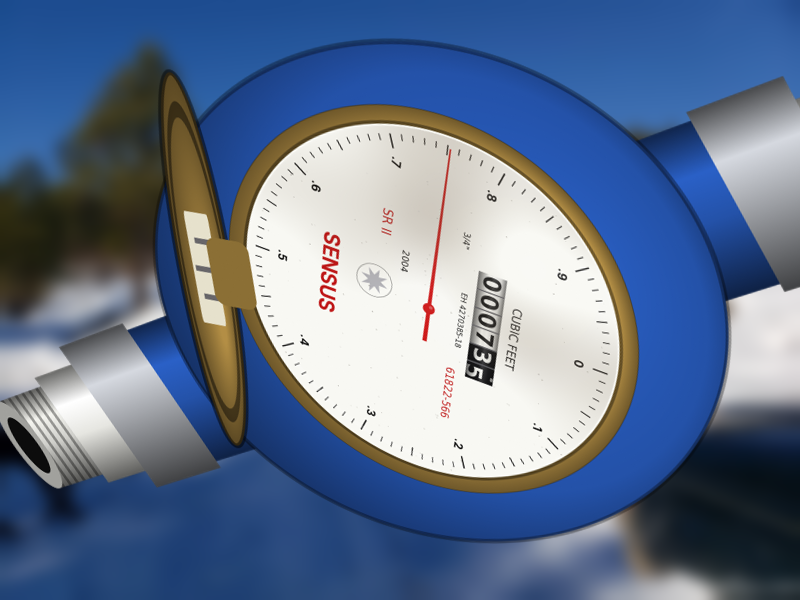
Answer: 734.75 ft³
